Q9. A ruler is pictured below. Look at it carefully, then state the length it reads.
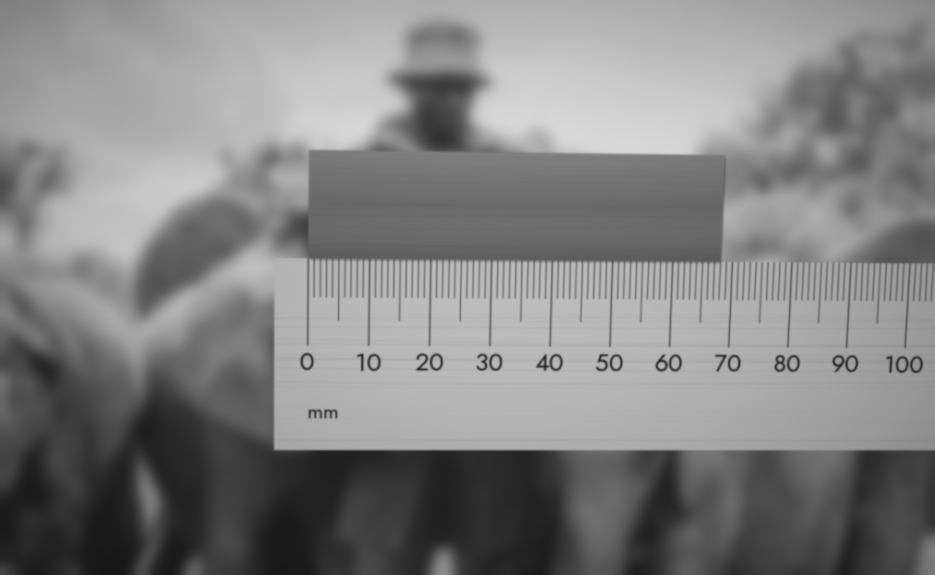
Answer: 68 mm
